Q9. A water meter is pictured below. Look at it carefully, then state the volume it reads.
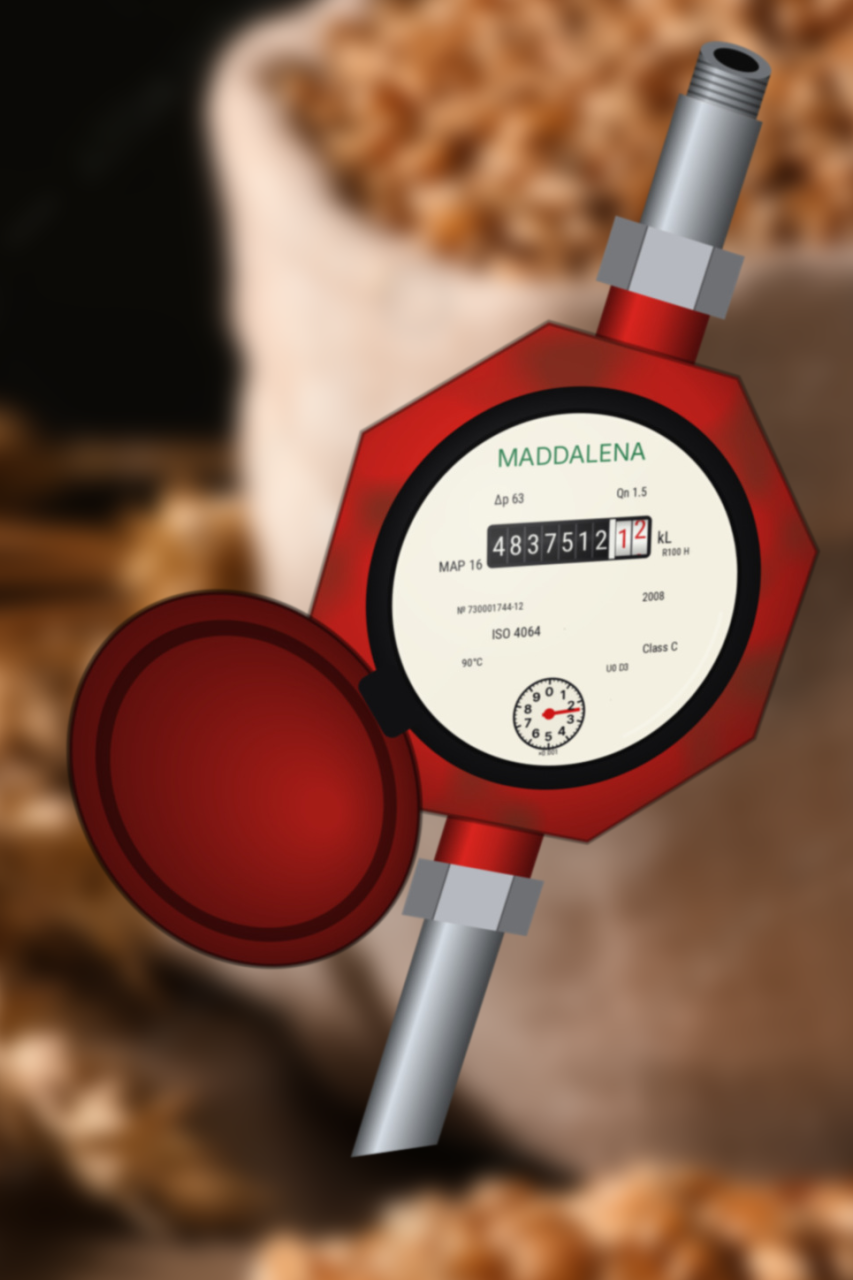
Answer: 4837512.122 kL
